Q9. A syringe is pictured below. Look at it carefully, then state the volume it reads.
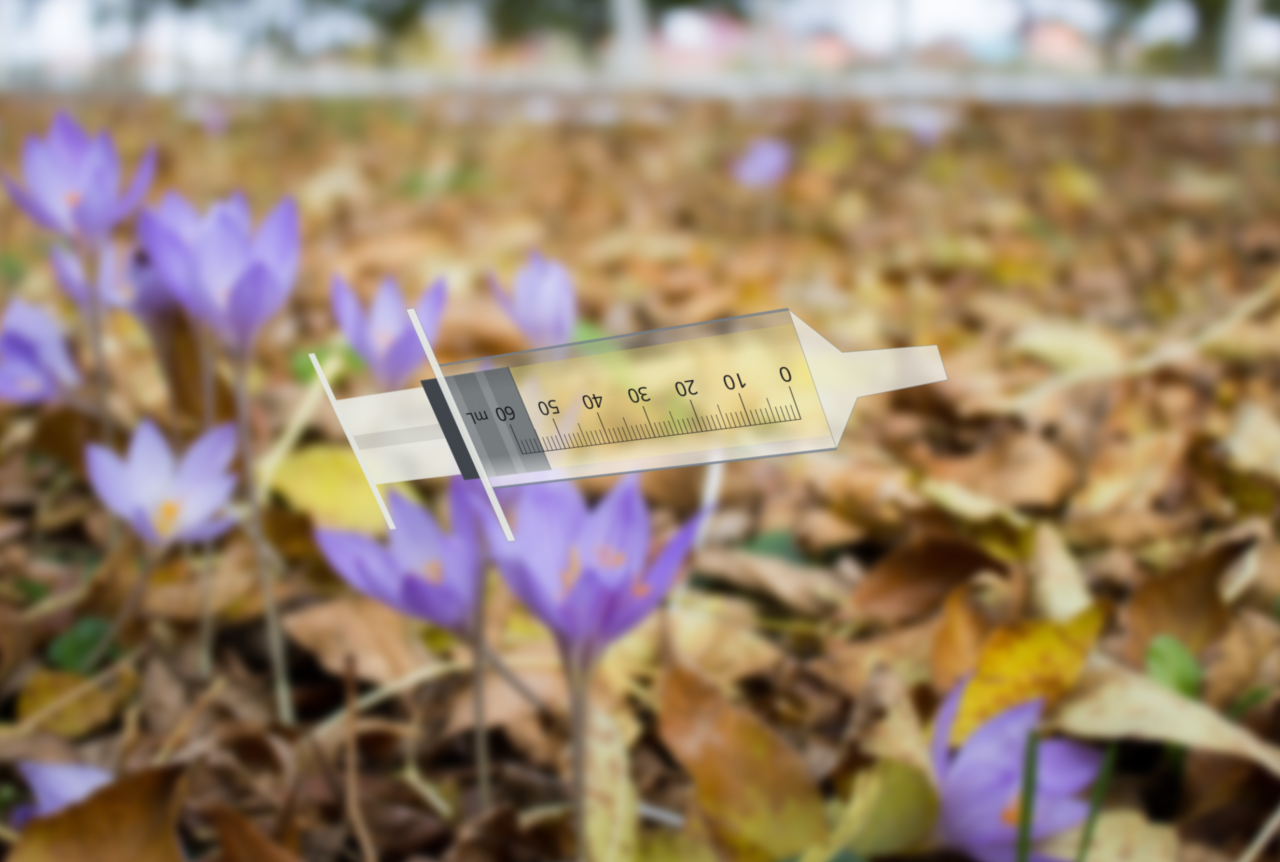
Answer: 55 mL
